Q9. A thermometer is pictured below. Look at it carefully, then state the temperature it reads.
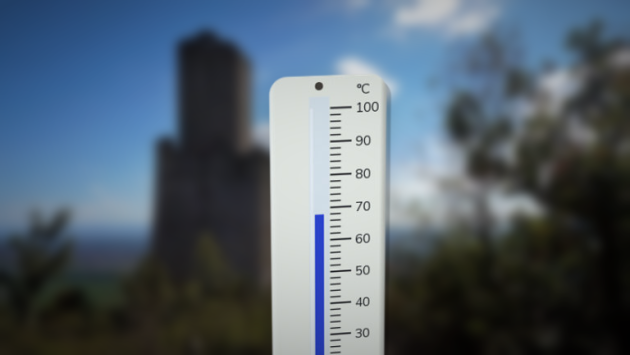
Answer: 68 °C
